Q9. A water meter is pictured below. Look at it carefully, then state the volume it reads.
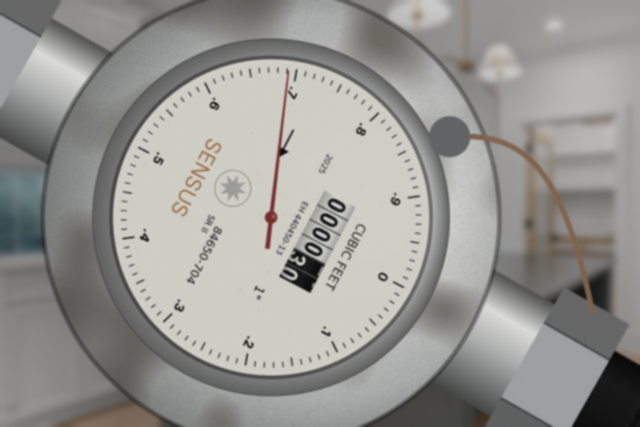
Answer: 29.69 ft³
